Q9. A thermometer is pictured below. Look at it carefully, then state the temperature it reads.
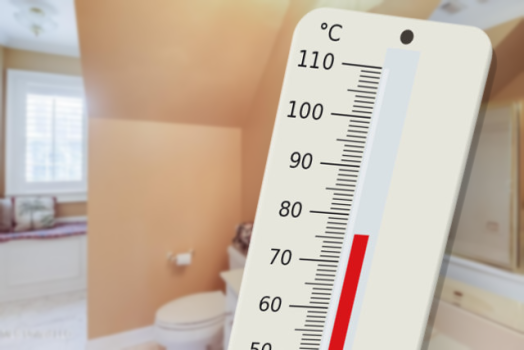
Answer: 76 °C
